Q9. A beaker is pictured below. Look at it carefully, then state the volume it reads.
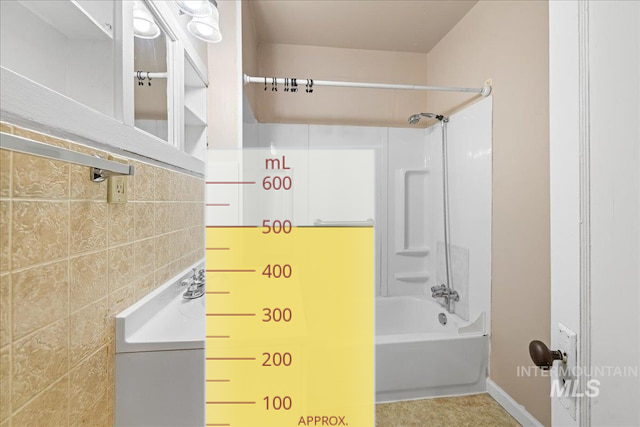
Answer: 500 mL
